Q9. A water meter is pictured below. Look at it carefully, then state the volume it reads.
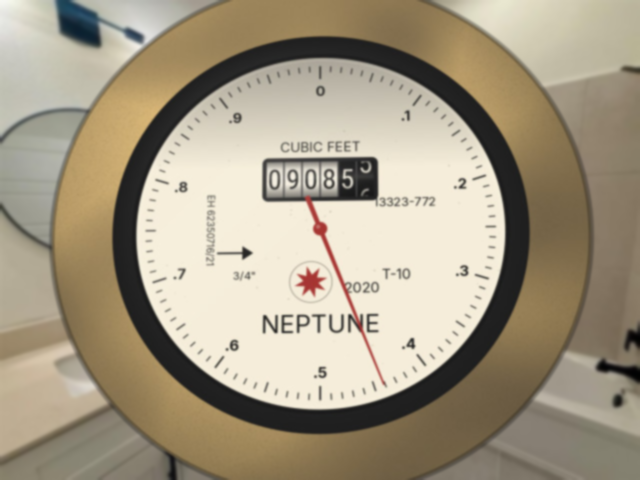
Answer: 90855.44 ft³
